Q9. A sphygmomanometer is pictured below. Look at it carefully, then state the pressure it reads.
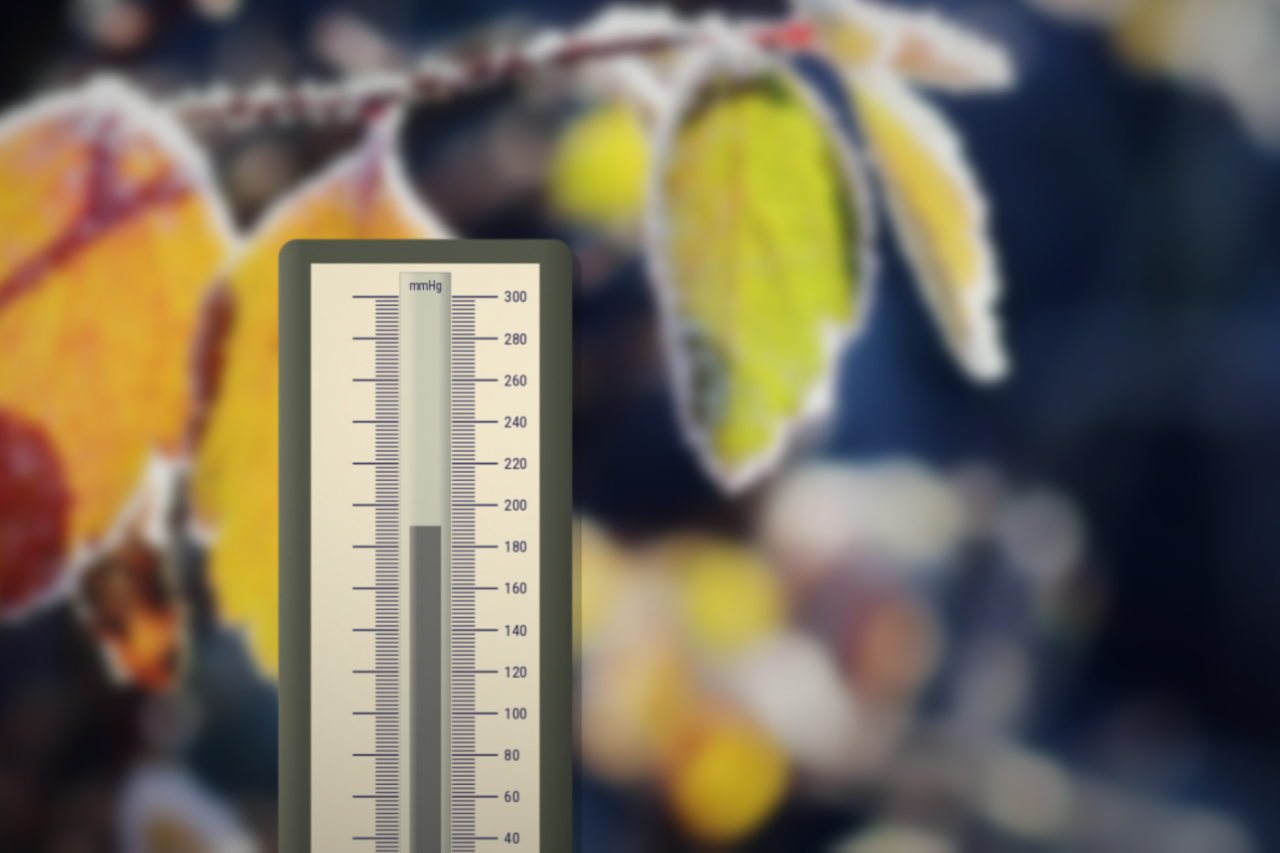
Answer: 190 mmHg
